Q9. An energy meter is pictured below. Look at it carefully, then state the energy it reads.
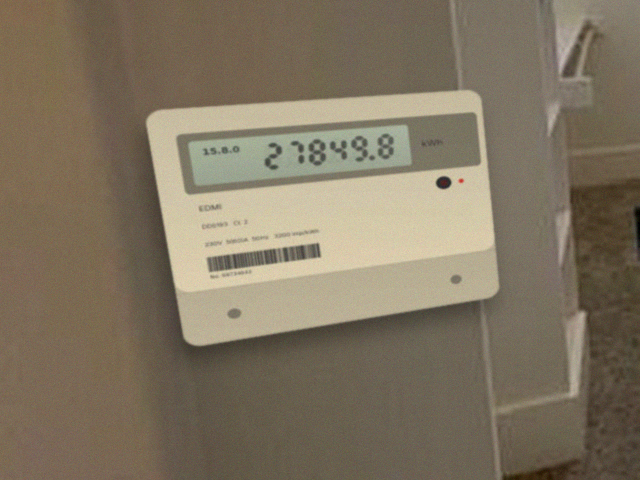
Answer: 27849.8 kWh
